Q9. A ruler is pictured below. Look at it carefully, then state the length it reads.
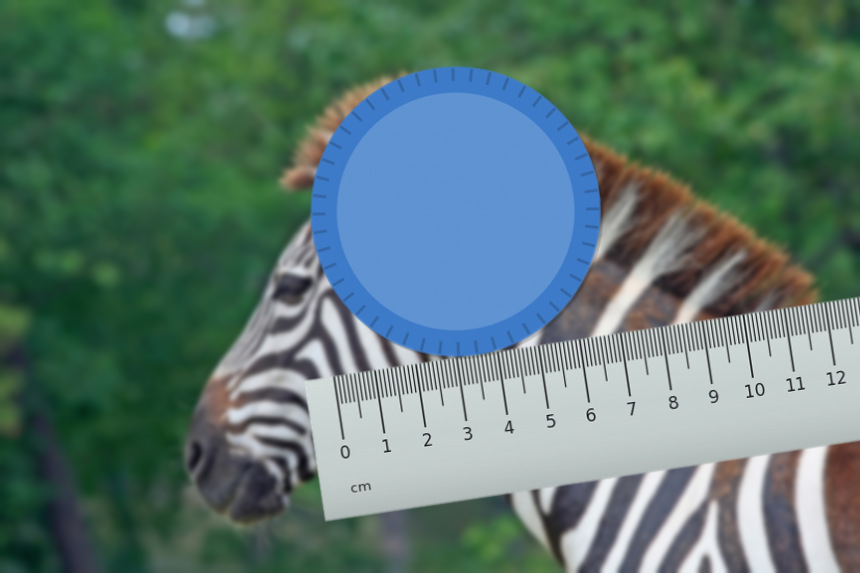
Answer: 7 cm
